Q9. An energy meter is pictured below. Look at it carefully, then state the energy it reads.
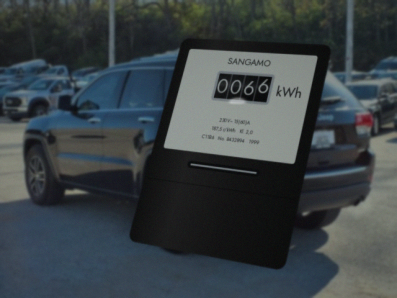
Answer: 66 kWh
